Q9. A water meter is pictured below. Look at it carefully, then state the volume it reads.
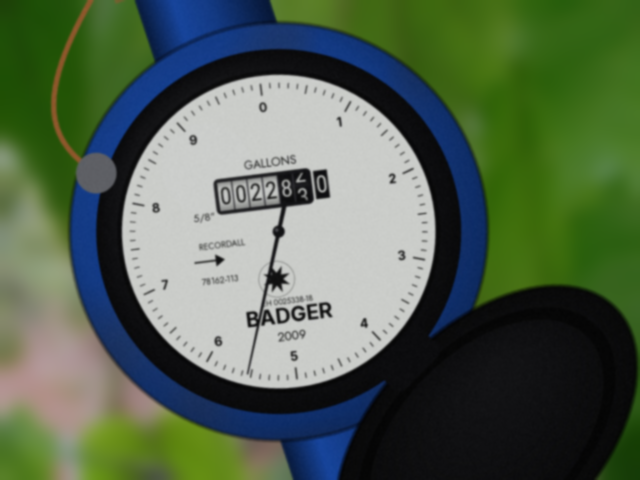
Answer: 22825.5 gal
